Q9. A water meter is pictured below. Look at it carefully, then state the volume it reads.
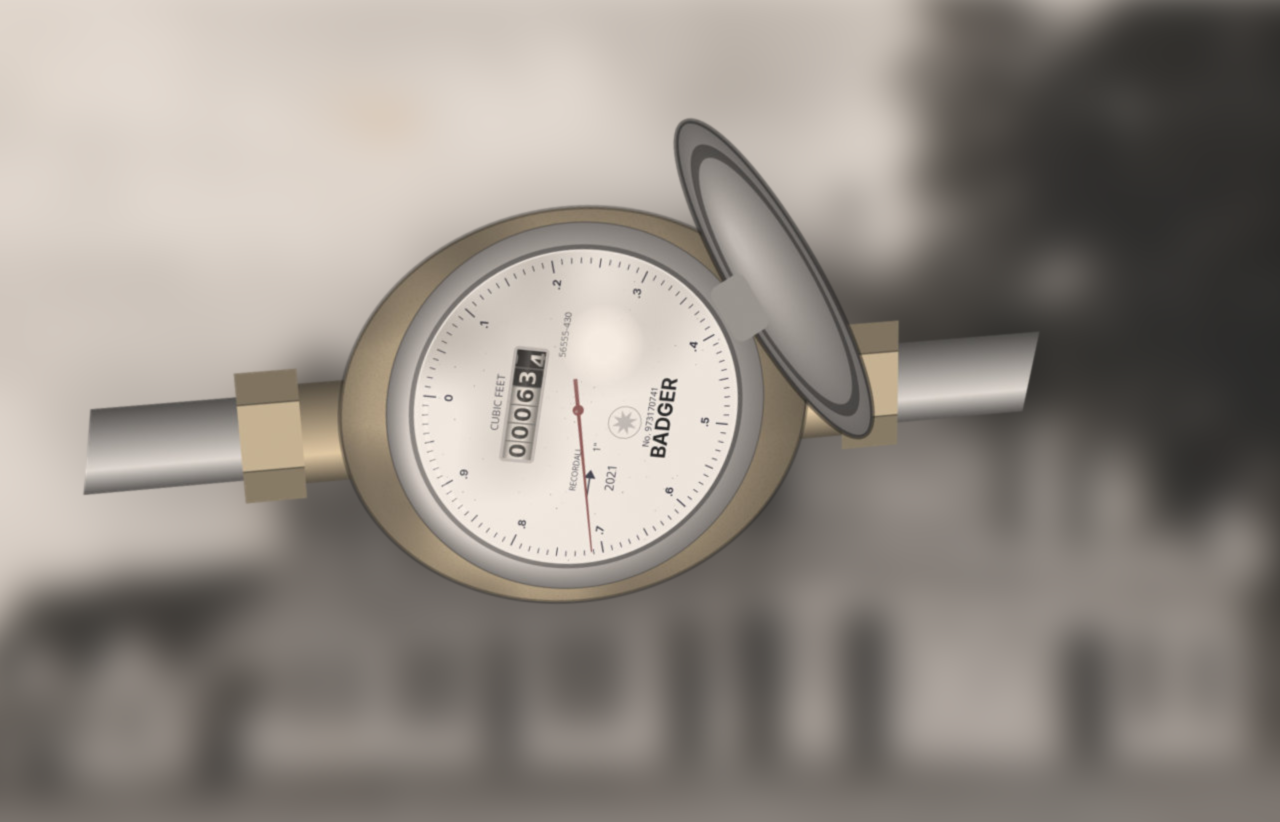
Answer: 633.71 ft³
